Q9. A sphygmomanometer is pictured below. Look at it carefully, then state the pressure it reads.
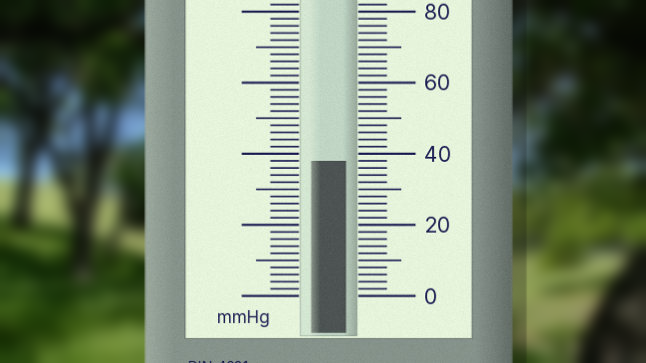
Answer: 38 mmHg
